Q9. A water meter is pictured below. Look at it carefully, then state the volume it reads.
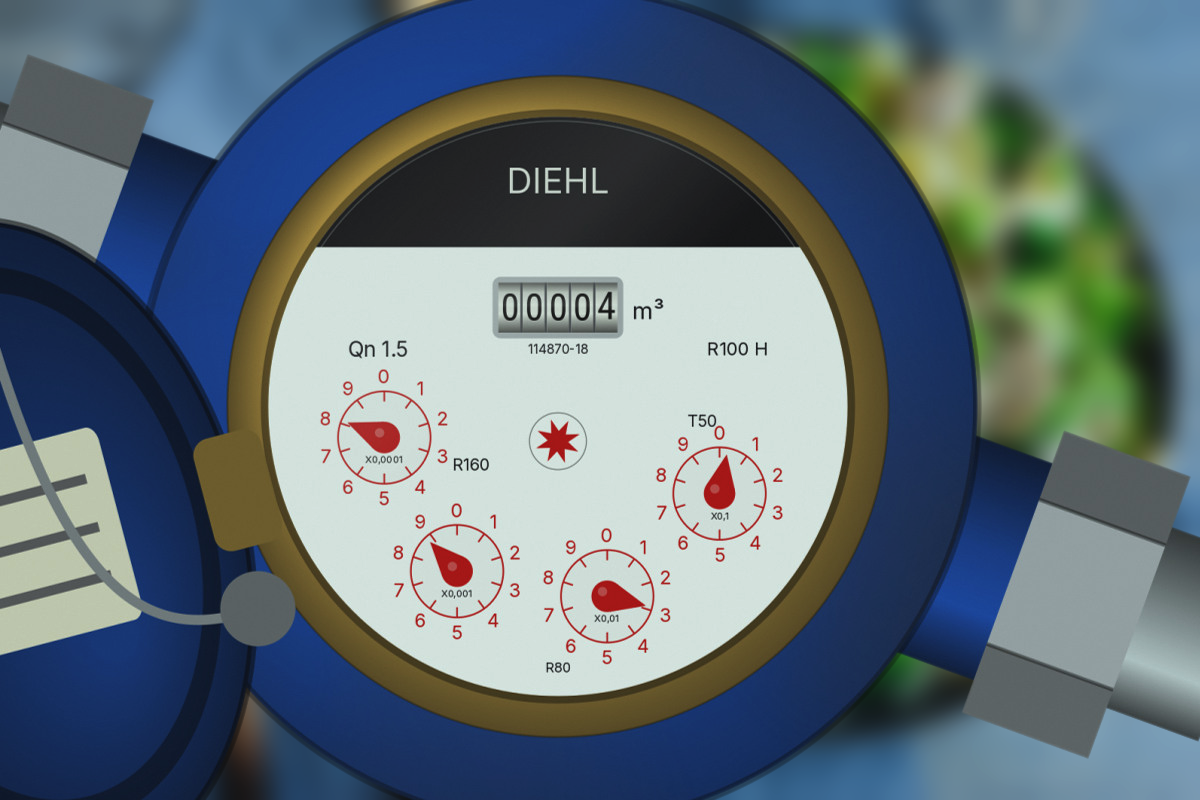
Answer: 4.0288 m³
